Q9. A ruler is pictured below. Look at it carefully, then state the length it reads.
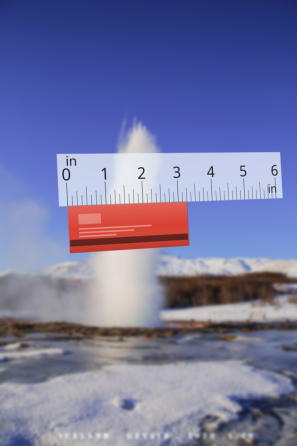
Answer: 3.25 in
